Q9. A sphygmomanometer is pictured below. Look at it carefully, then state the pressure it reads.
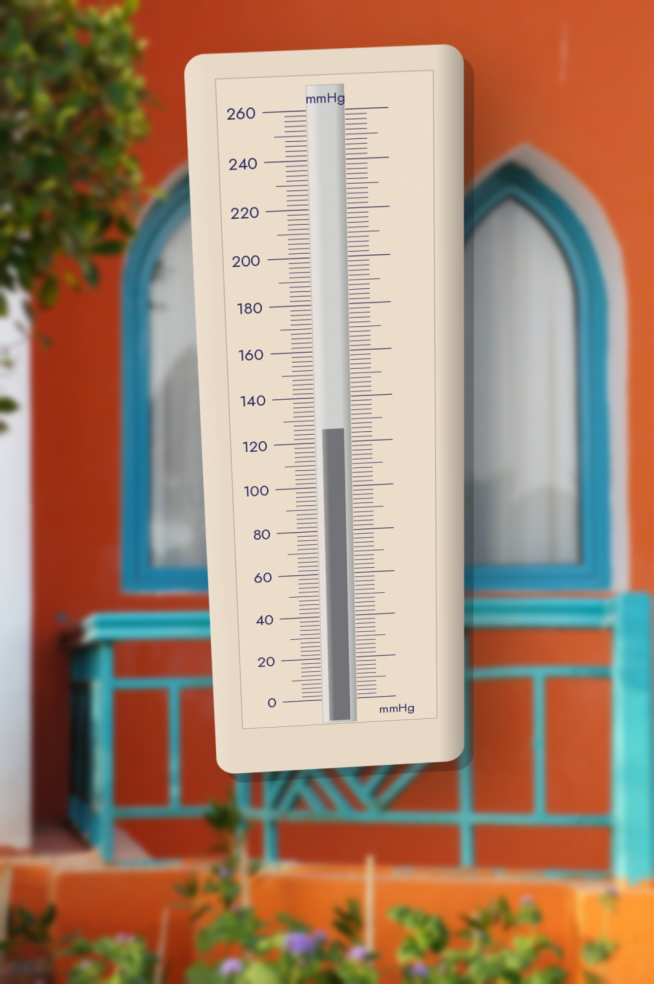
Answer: 126 mmHg
